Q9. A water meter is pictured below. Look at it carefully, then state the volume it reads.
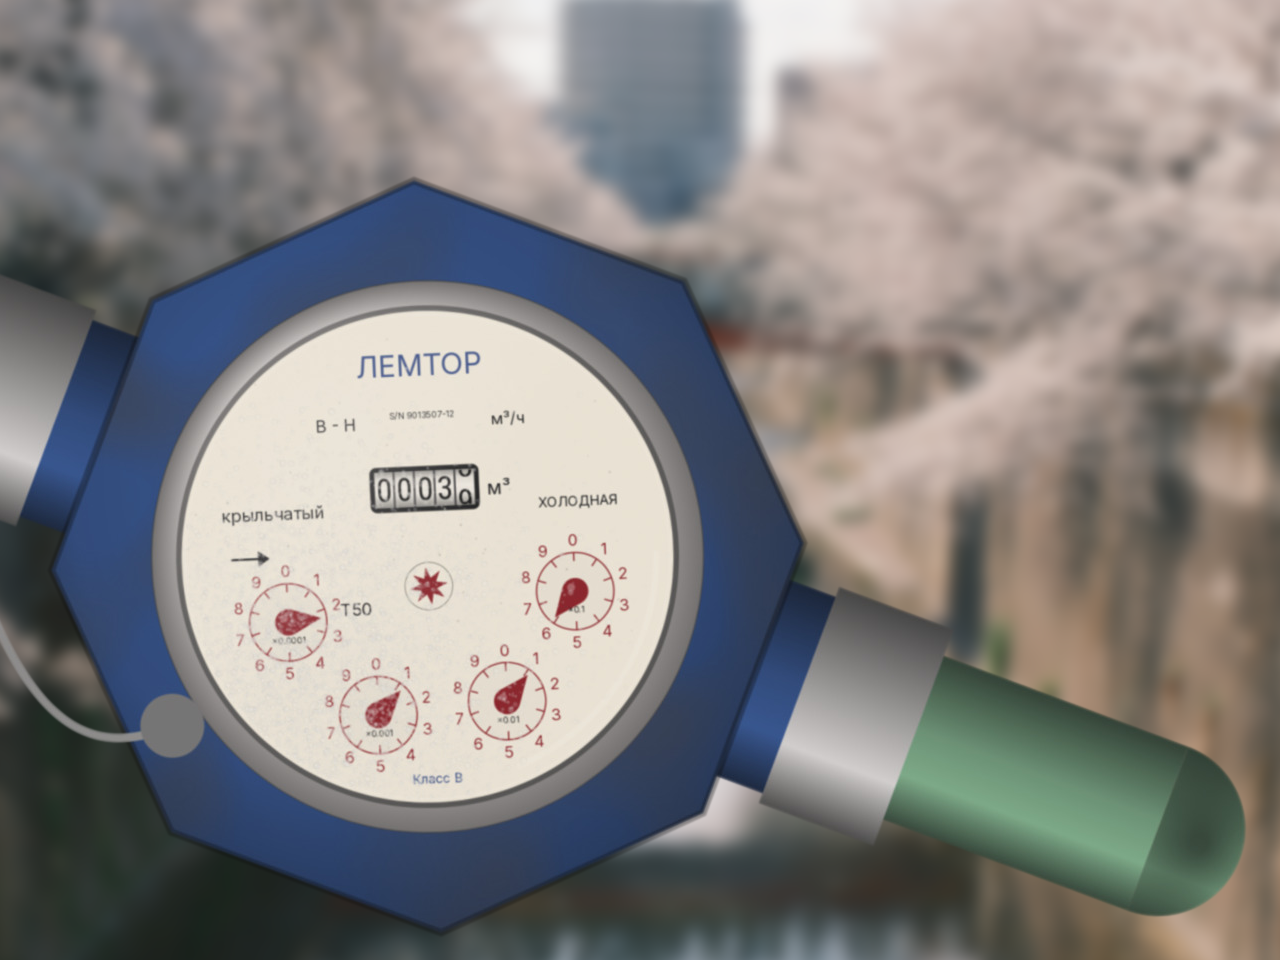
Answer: 38.6112 m³
